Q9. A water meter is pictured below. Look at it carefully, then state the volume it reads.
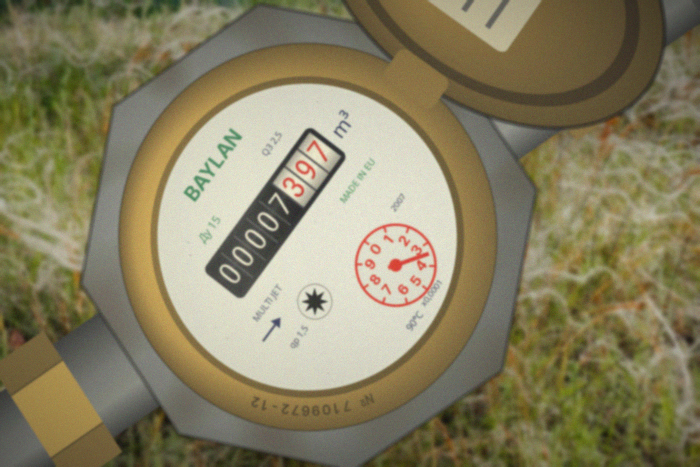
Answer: 7.3973 m³
